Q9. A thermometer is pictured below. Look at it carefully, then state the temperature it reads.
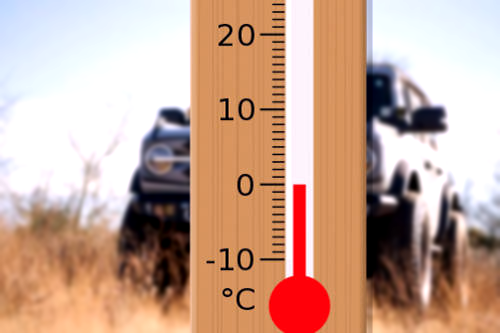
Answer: 0 °C
